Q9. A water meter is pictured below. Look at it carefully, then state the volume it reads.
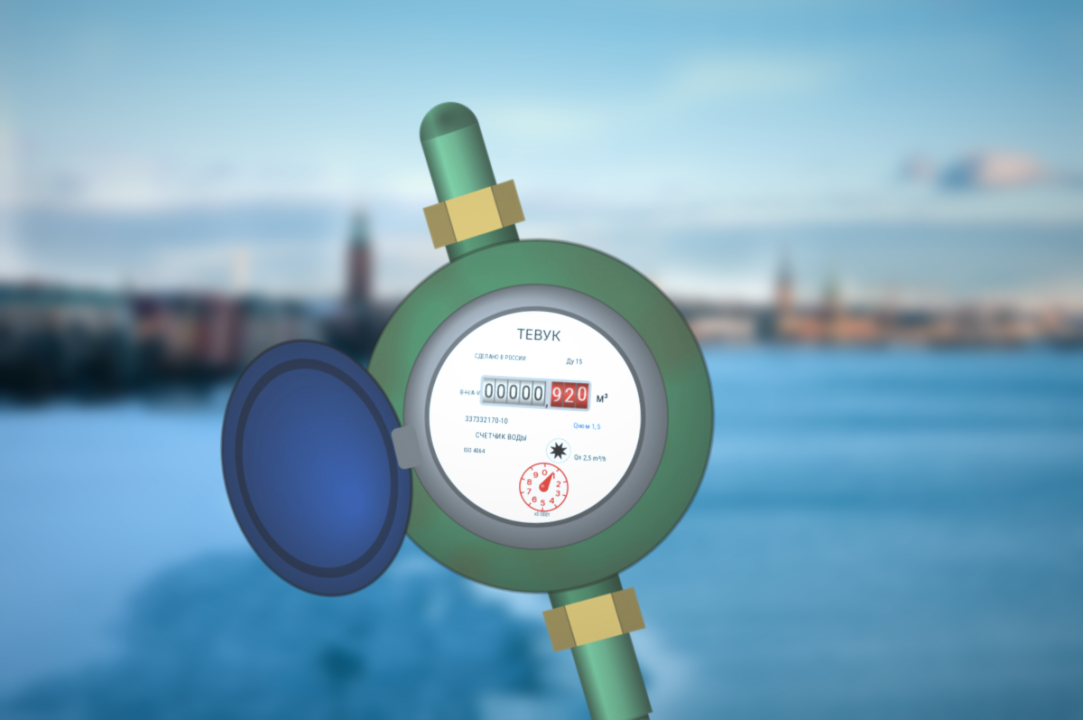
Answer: 0.9200 m³
